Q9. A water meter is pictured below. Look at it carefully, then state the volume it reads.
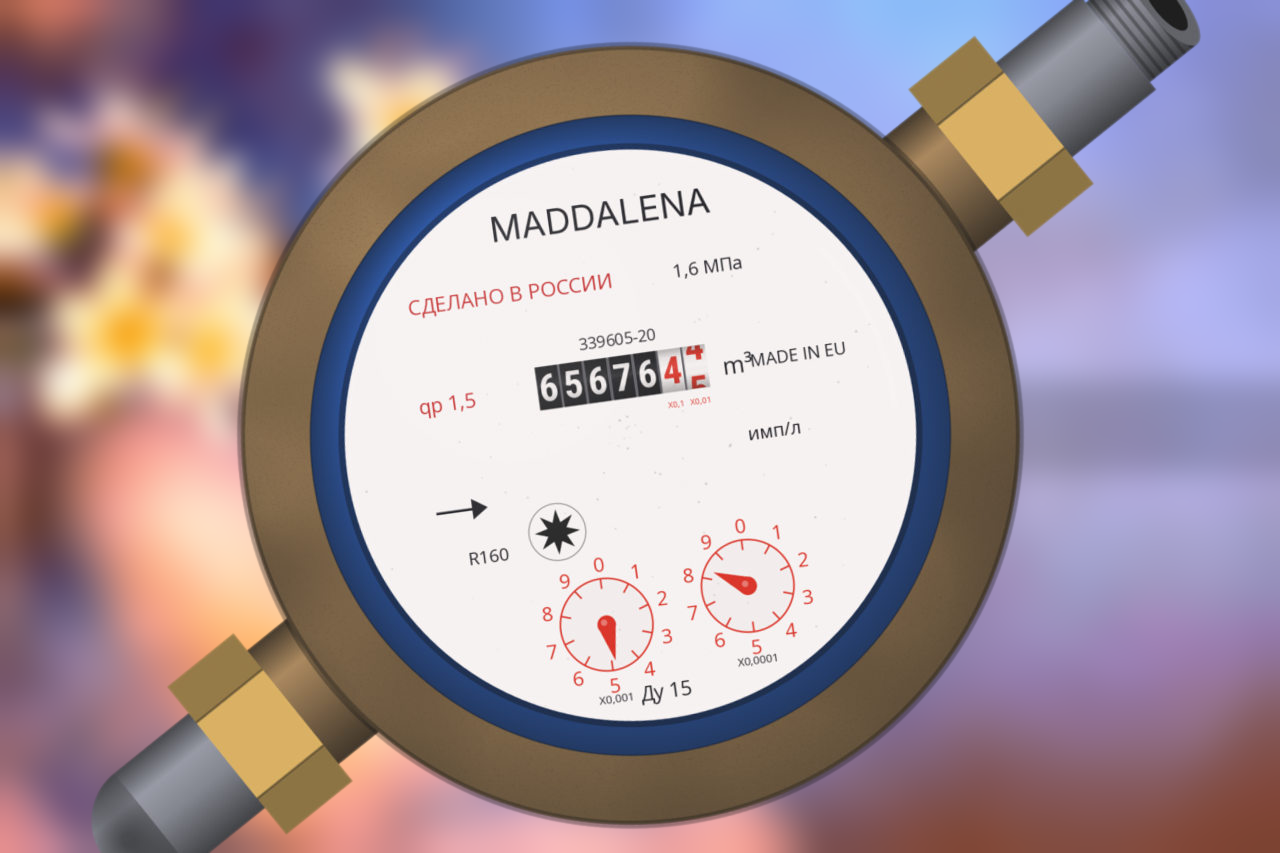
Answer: 65676.4448 m³
